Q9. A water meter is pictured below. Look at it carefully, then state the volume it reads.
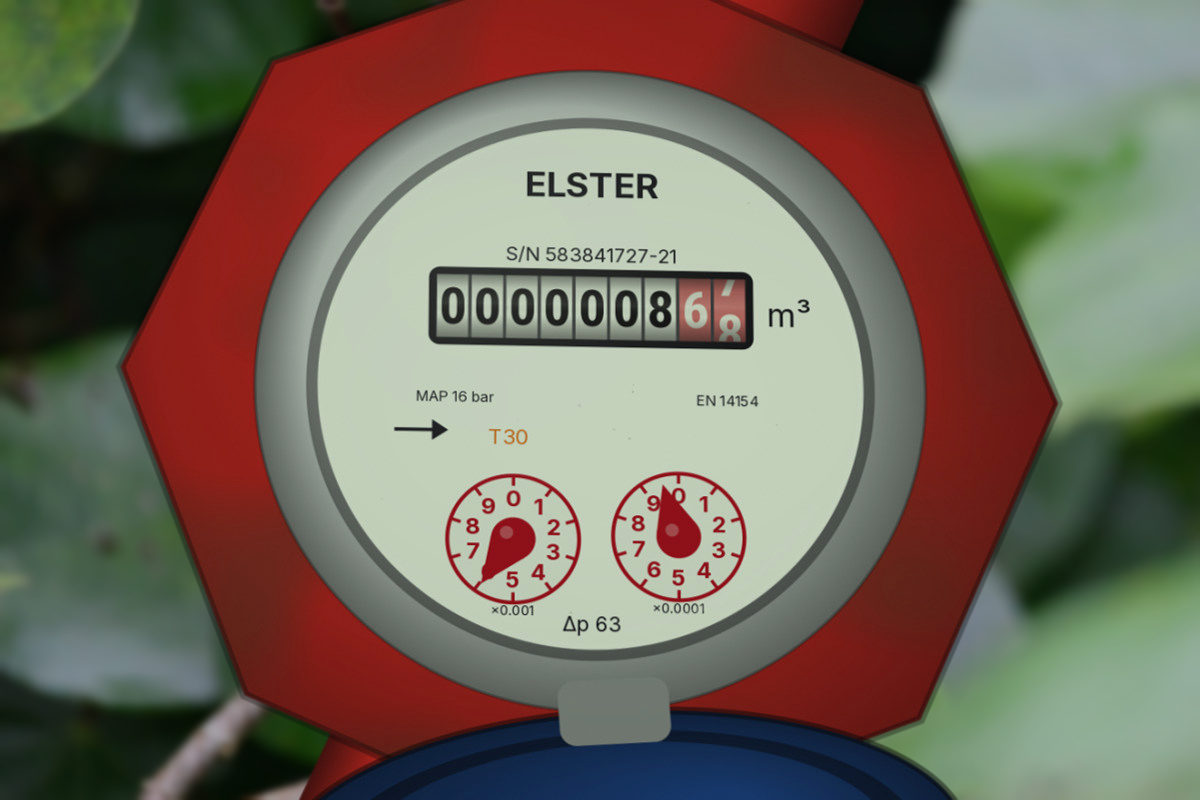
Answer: 8.6759 m³
